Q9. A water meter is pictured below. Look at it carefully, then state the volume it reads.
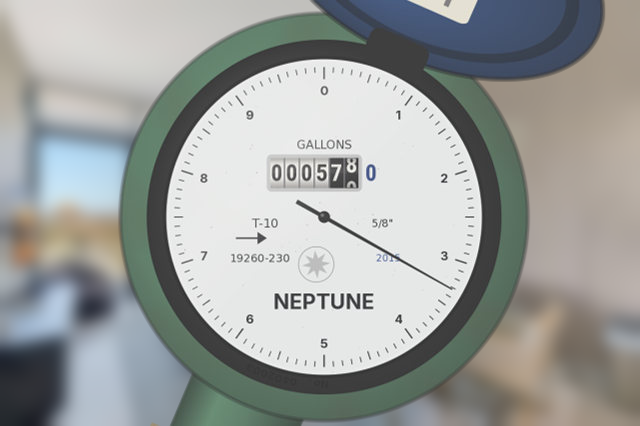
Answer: 5783.3 gal
